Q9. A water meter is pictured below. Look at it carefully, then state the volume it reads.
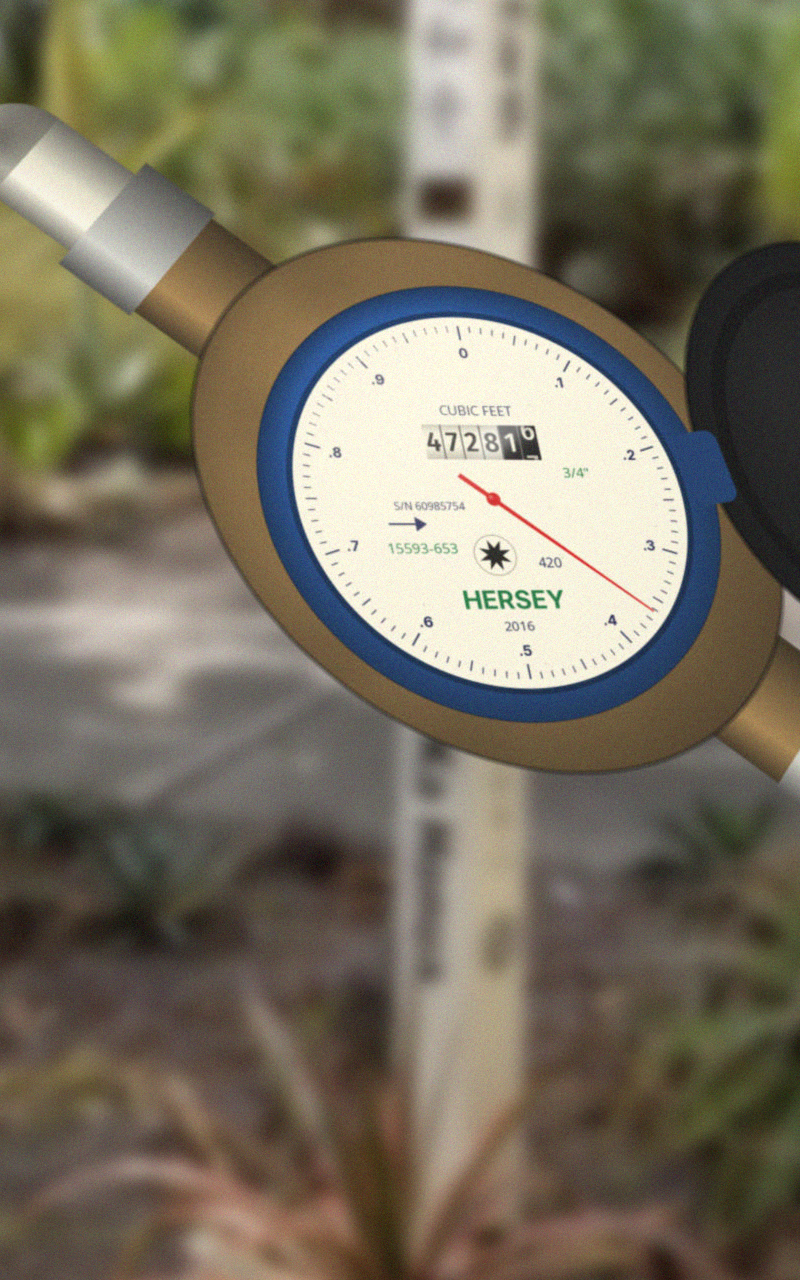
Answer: 472816.36 ft³
